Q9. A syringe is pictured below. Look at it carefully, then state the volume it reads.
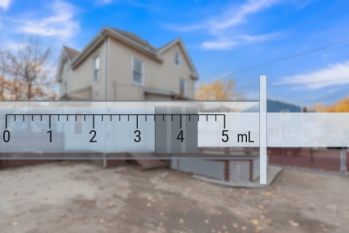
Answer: 3.4 mL
